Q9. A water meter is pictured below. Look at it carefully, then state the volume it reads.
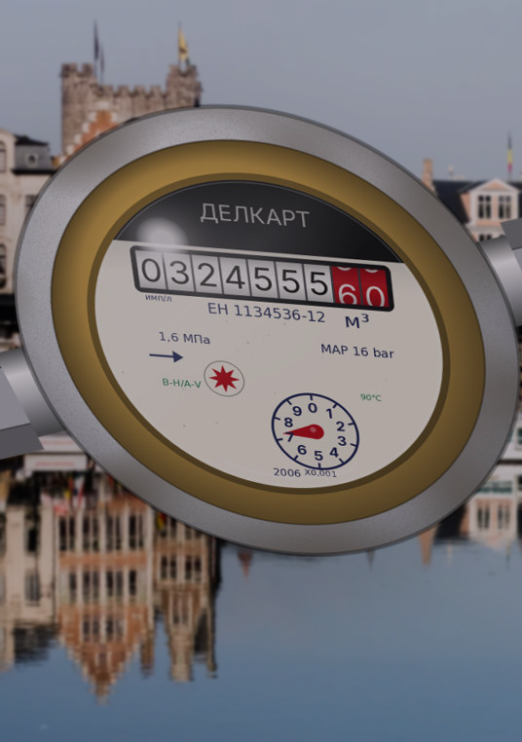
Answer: 324555.597 m³
